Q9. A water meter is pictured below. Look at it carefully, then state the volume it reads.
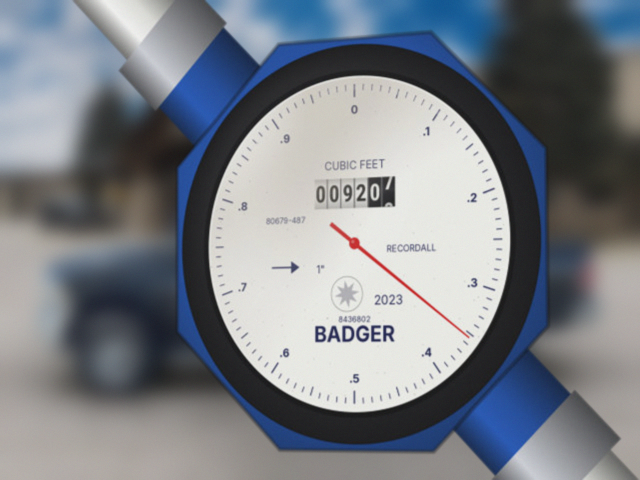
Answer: 9207.35 ft³
